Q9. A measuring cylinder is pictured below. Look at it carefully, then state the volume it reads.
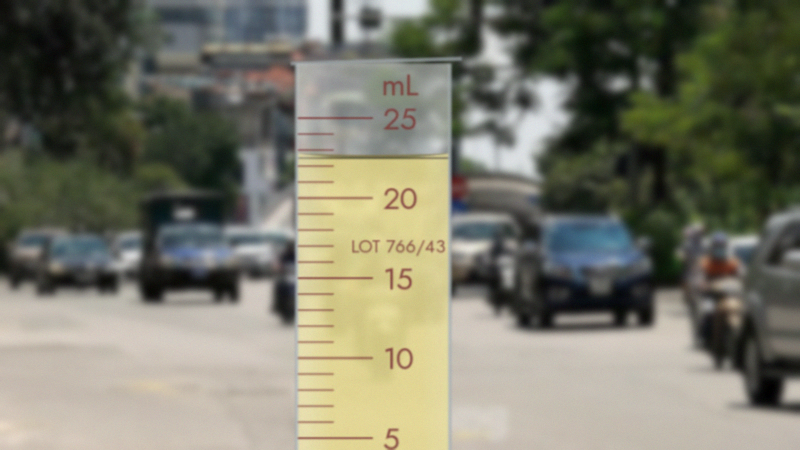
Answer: 22.5 mL
